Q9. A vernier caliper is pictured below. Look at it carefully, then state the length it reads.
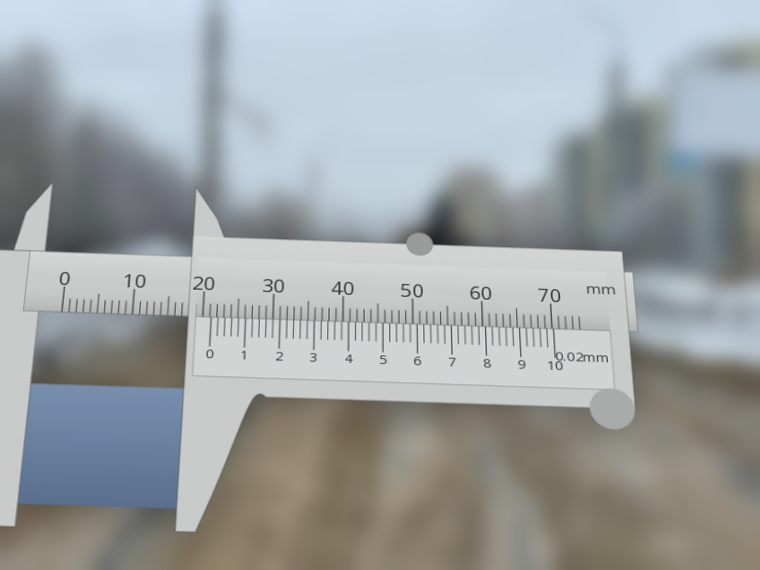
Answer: 21.2 mm
